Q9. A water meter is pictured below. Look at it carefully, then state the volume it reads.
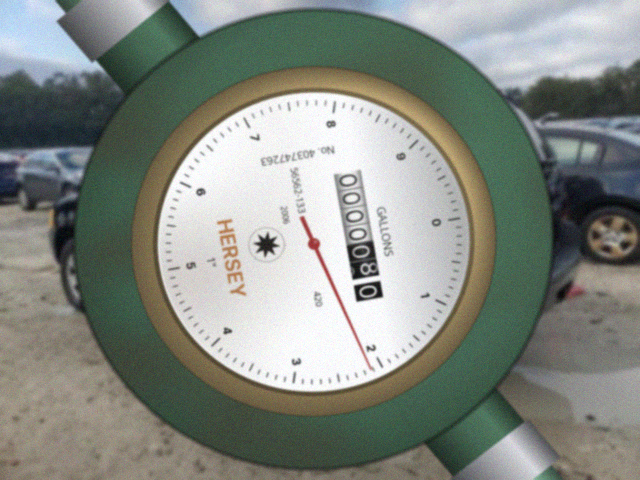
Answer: 82.1 gal
